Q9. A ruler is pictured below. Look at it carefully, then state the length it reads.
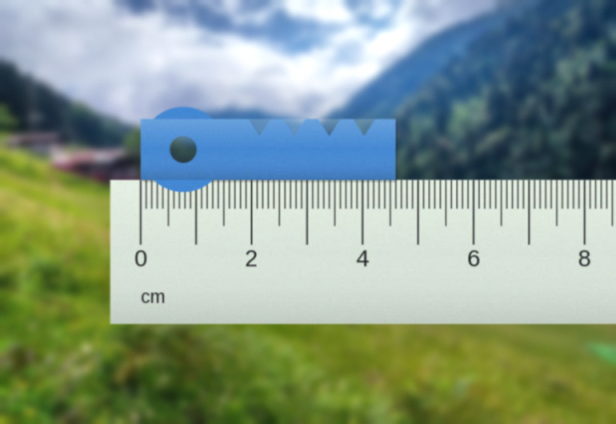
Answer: 4.6 cm
